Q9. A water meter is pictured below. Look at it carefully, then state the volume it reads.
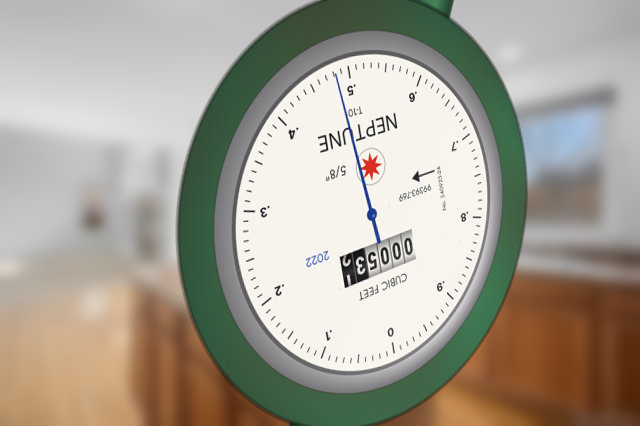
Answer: 531.48 ft³
